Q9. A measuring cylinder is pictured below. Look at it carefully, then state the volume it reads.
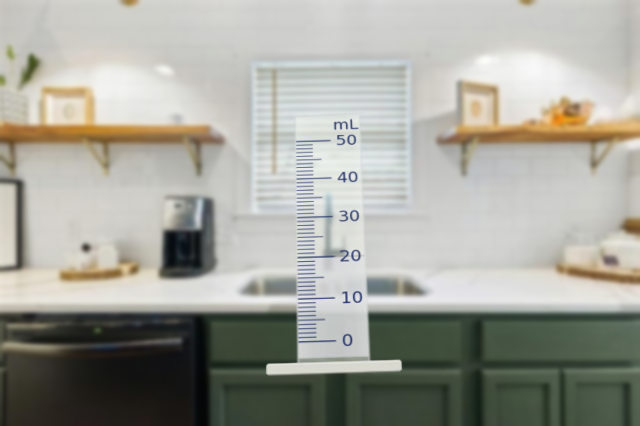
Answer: 20 mL
